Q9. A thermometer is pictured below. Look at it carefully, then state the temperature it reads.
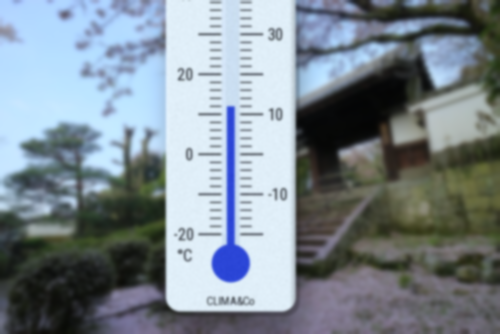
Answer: 12 °C
